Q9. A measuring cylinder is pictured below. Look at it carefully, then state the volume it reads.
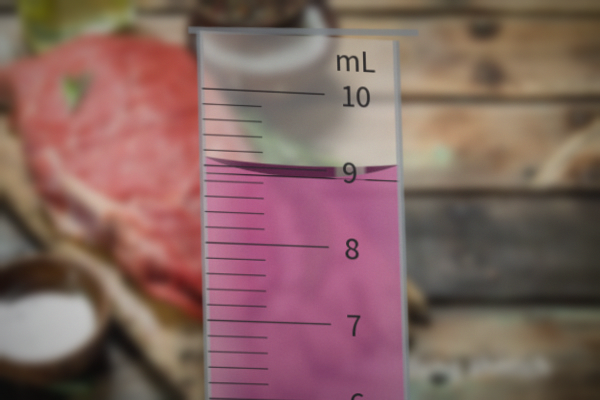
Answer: 8.9 mL
